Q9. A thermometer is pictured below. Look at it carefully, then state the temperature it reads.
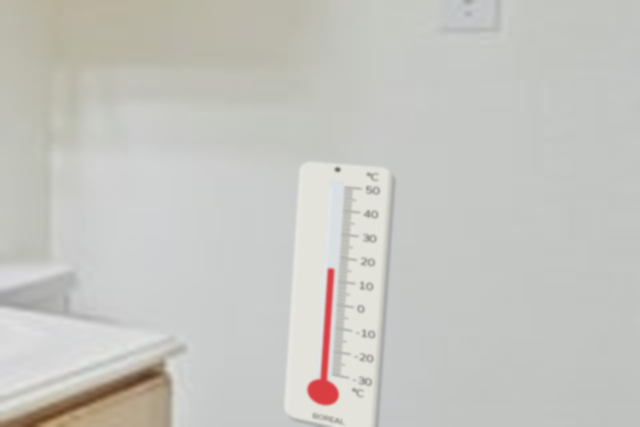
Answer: 15 °C
